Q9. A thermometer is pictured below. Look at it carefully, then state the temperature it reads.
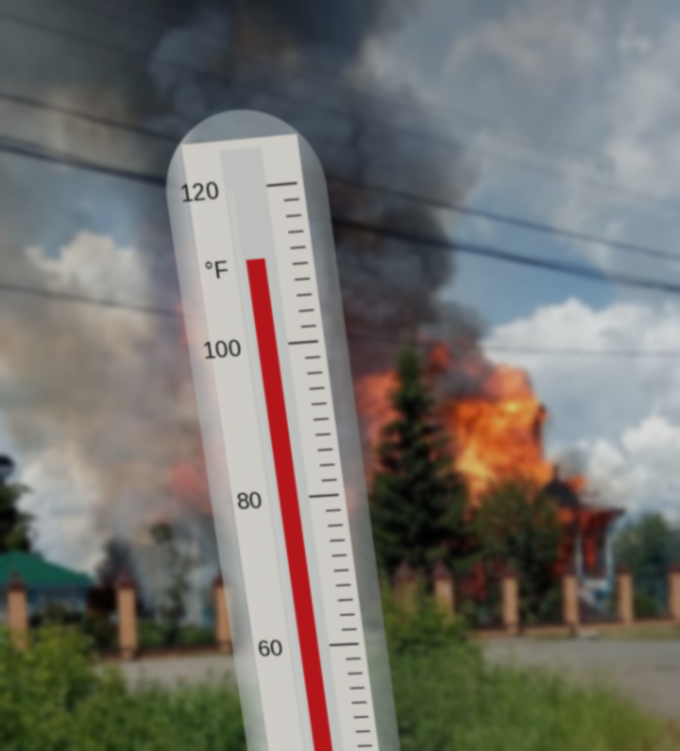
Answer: 111 °F
